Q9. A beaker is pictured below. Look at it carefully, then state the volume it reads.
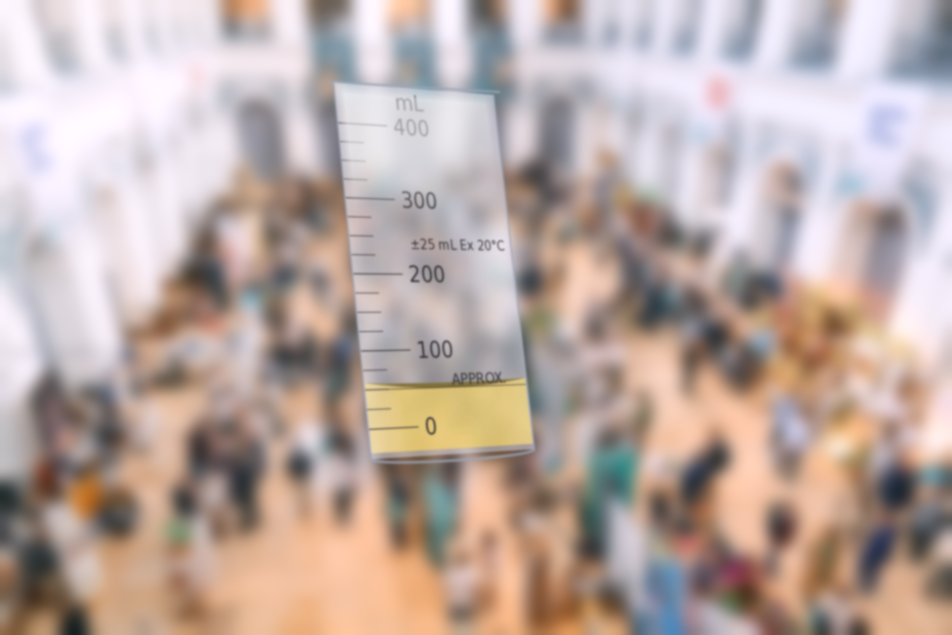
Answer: 50 mL
